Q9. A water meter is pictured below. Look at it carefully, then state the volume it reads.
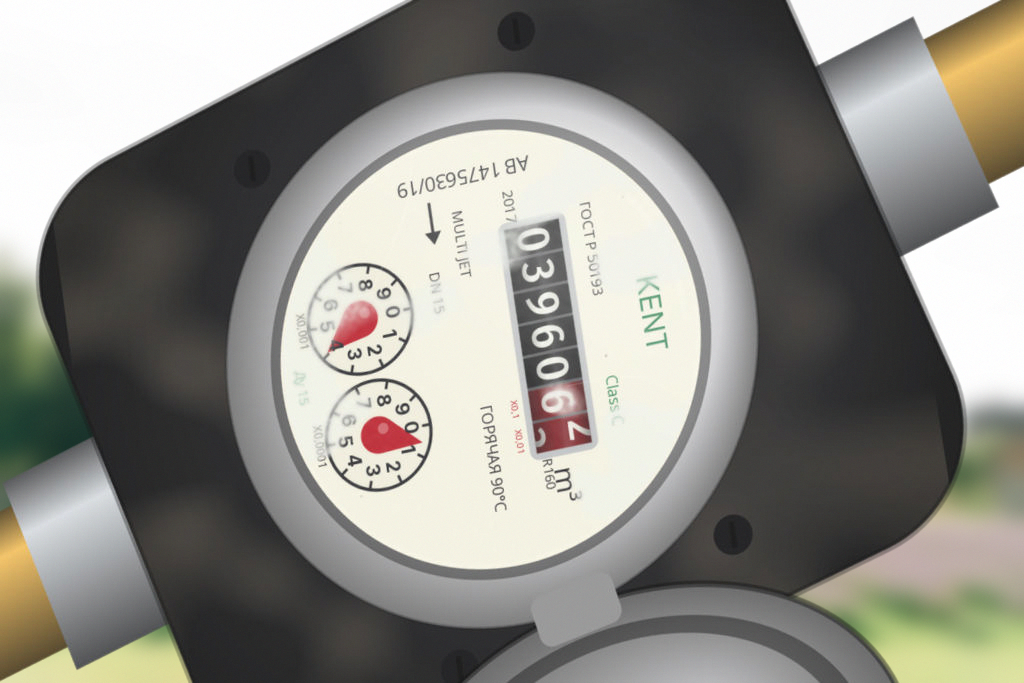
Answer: 3960.6240 m³
